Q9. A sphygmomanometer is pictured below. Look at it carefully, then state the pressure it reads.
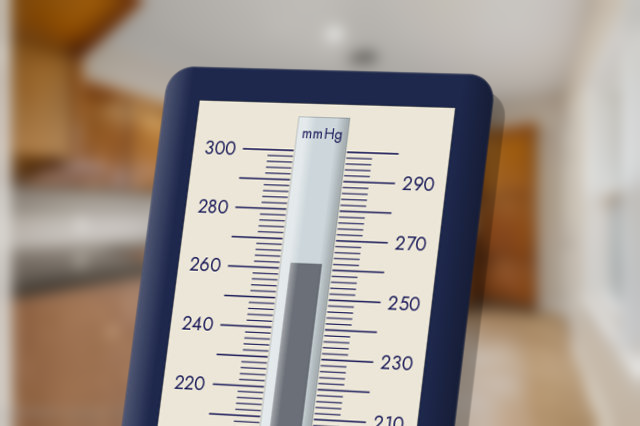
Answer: 262 mmHg
